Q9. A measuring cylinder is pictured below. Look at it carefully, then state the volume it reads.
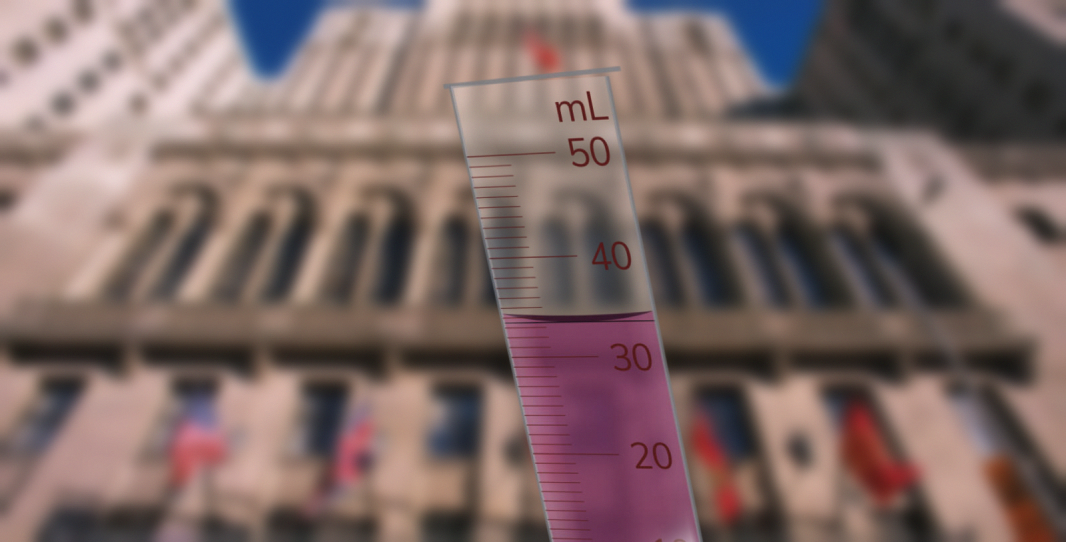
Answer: 33.5 mL
